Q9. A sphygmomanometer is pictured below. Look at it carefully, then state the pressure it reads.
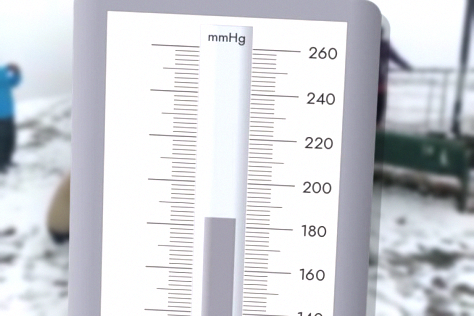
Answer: 184 mmHg
